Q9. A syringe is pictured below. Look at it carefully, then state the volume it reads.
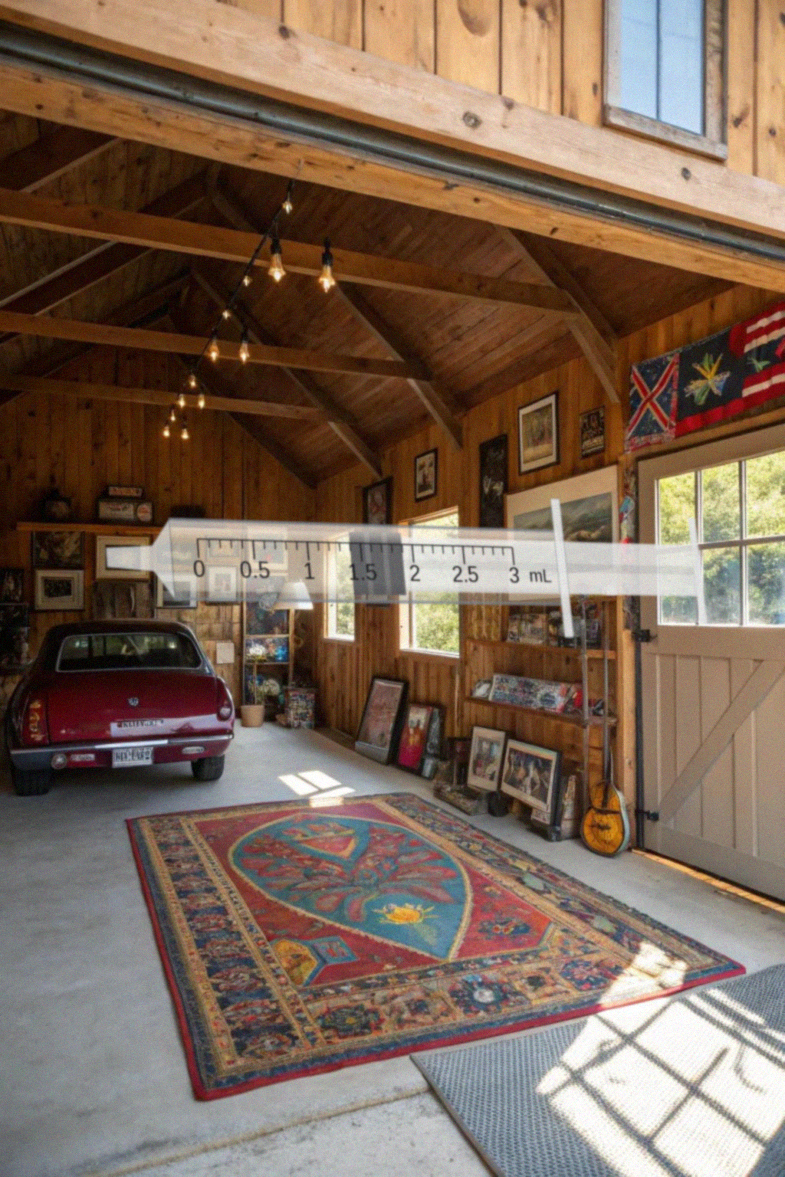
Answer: 1.4 mL
